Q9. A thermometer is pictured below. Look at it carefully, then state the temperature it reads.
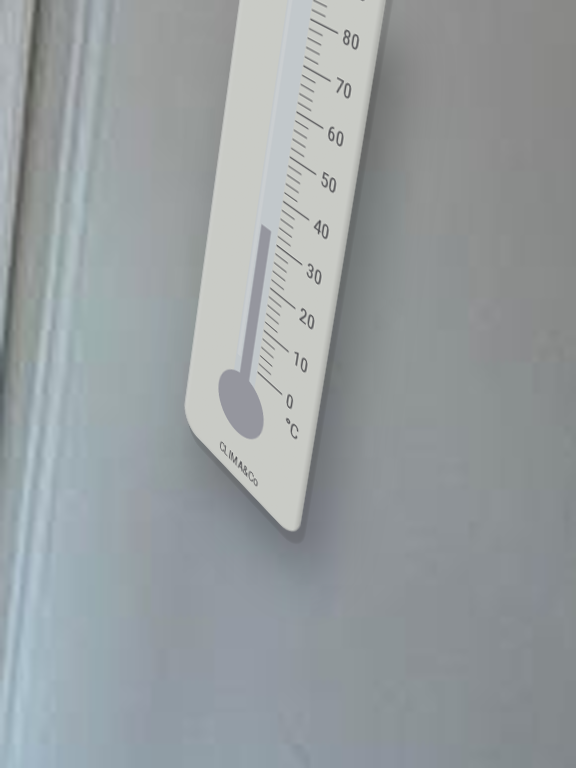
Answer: 32 °C
